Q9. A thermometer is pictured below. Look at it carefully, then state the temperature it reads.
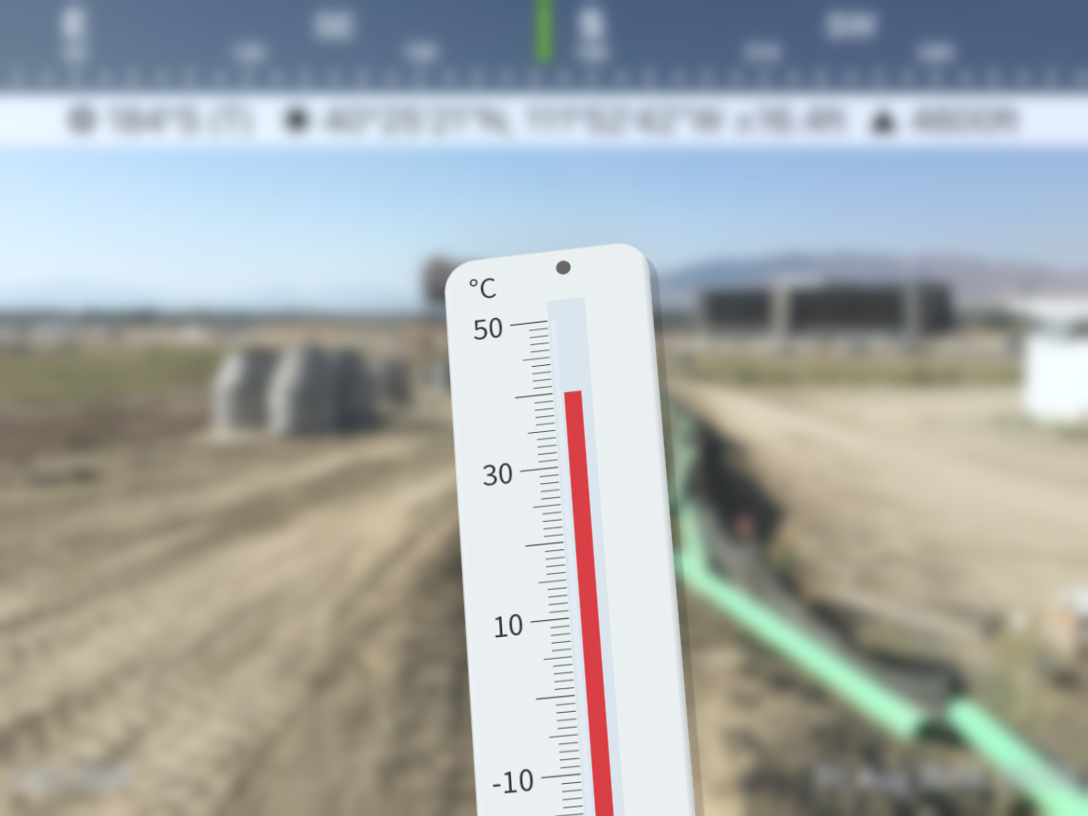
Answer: 40 °C
